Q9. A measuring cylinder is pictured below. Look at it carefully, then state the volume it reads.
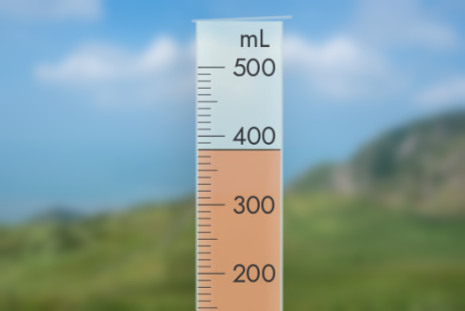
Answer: 380 mL
